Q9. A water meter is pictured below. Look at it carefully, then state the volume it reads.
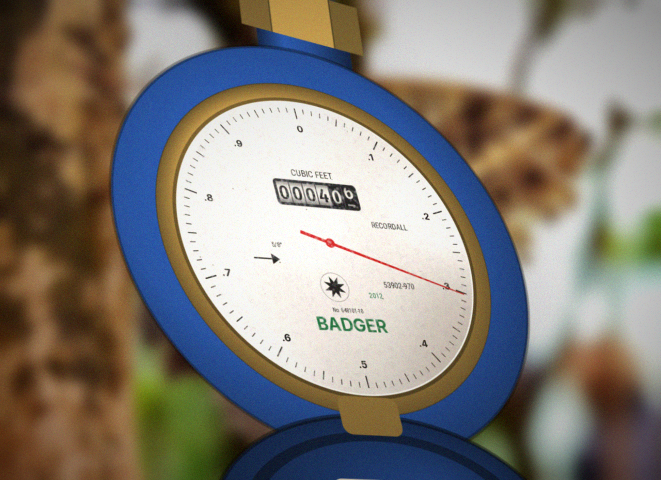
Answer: 406.30 ft³
